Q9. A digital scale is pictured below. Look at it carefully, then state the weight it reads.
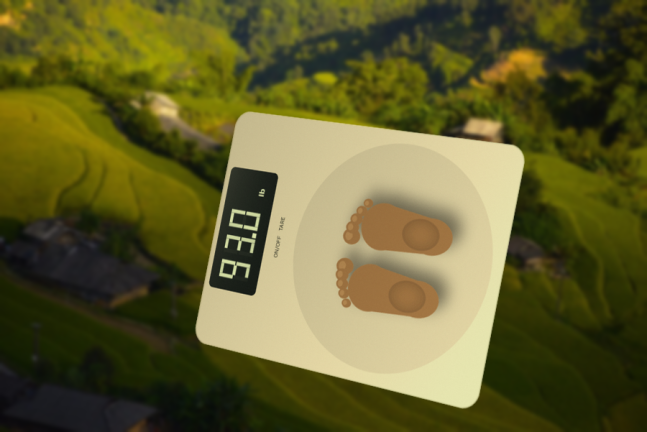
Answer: 93.0 lb
